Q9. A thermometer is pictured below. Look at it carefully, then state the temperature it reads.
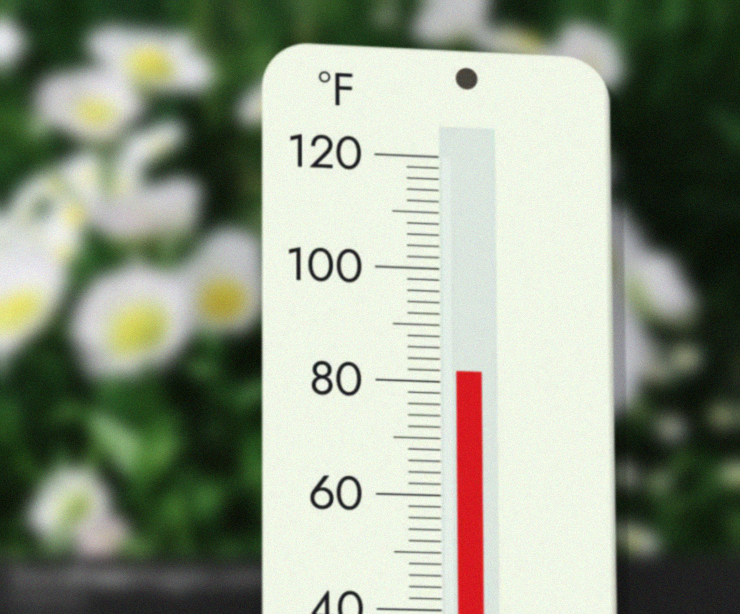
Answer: 82 °F
